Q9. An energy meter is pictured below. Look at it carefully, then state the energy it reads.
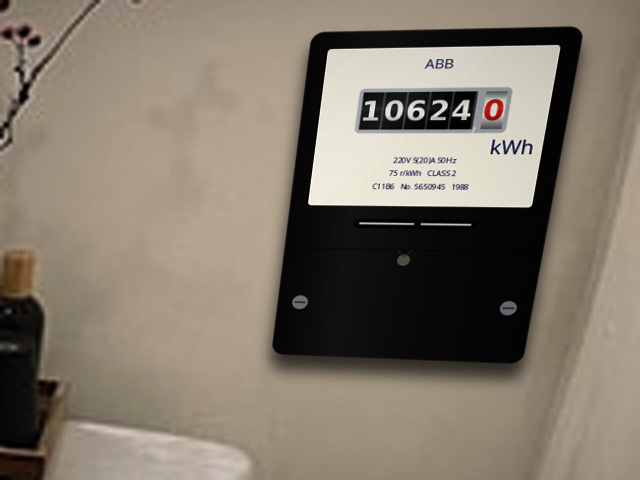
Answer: 10624.0 kWh
